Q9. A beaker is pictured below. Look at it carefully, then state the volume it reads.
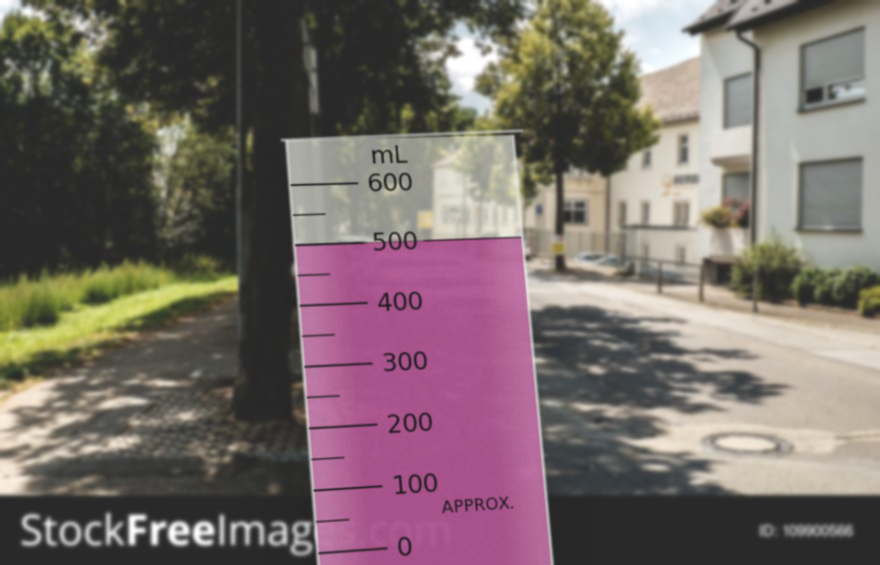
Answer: 500 mL
